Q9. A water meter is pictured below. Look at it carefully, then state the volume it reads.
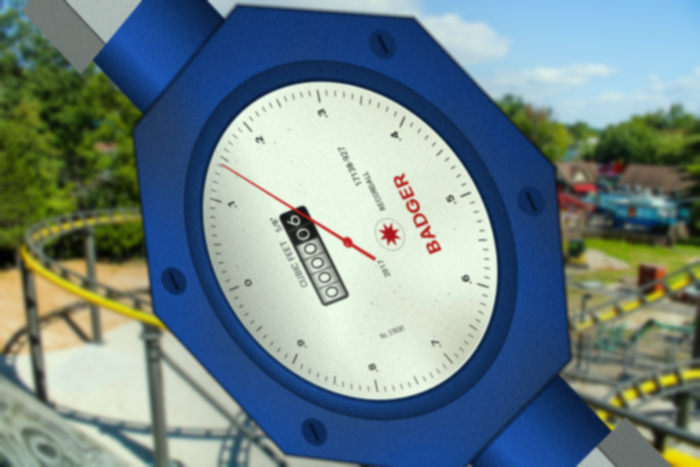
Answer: 6.14 ft³
